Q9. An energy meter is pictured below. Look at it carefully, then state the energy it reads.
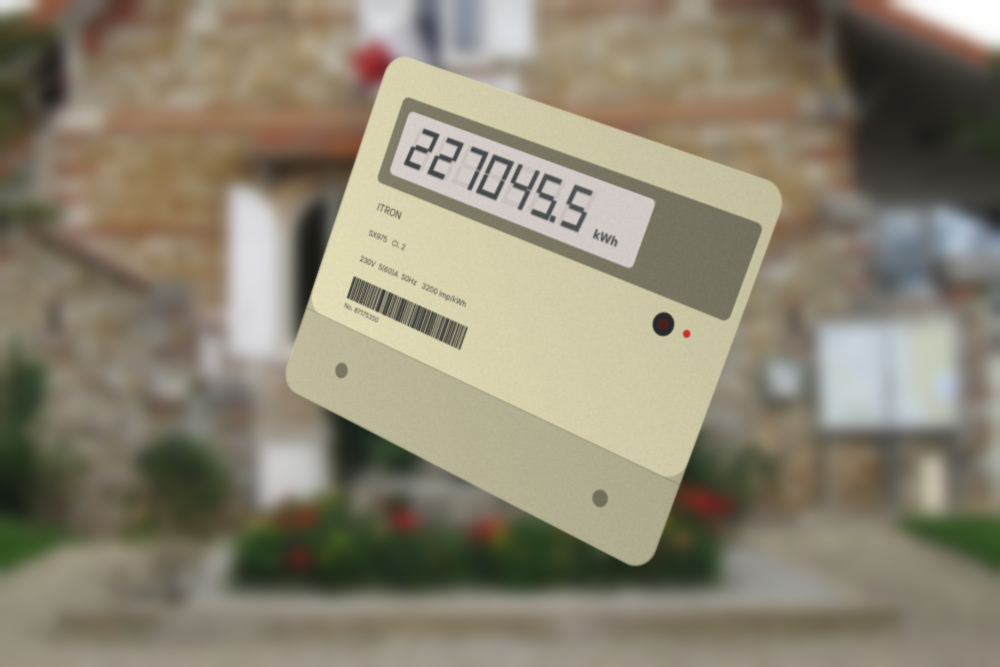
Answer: 227045.5 kWh
